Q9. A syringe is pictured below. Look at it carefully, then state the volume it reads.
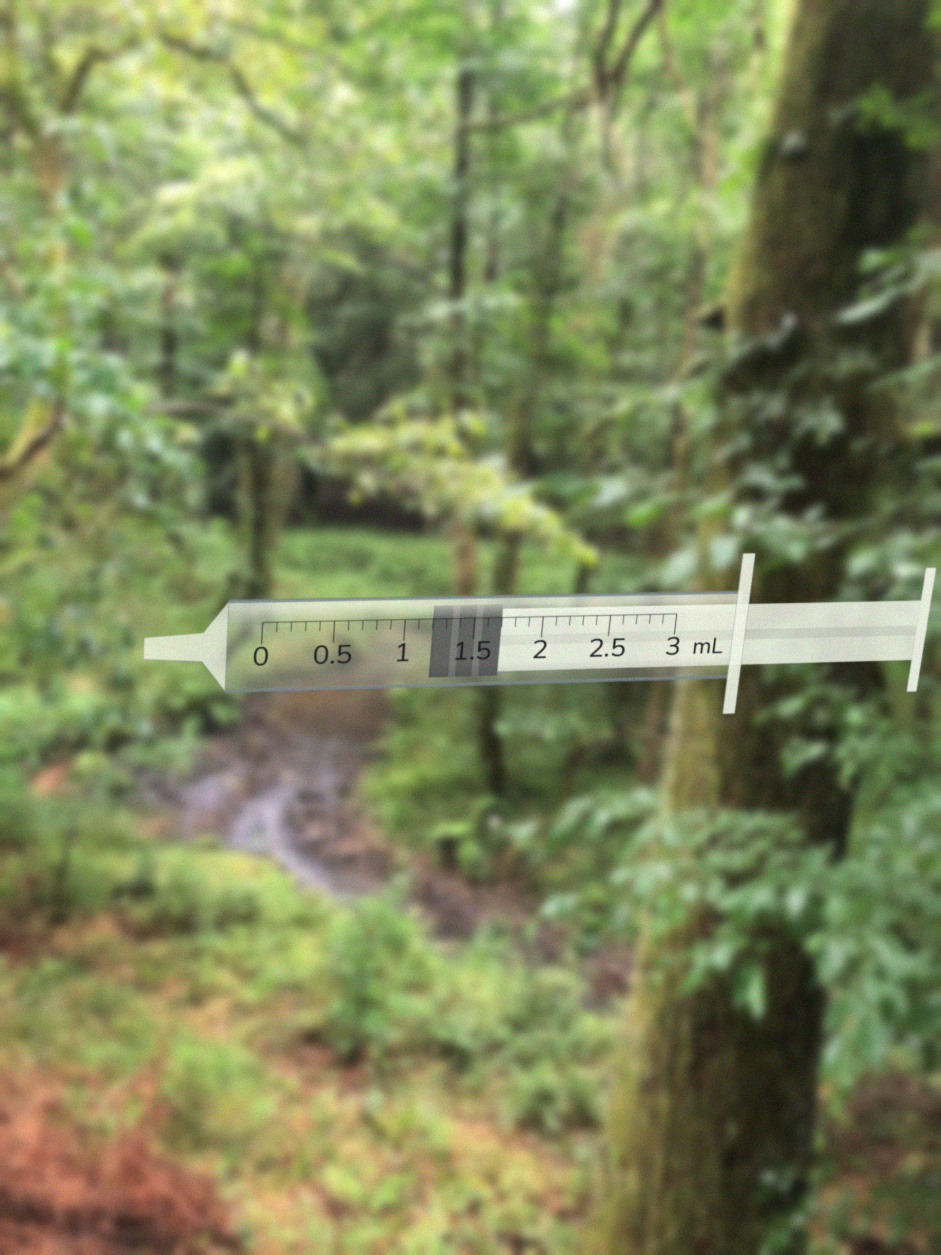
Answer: 1.2 mL
